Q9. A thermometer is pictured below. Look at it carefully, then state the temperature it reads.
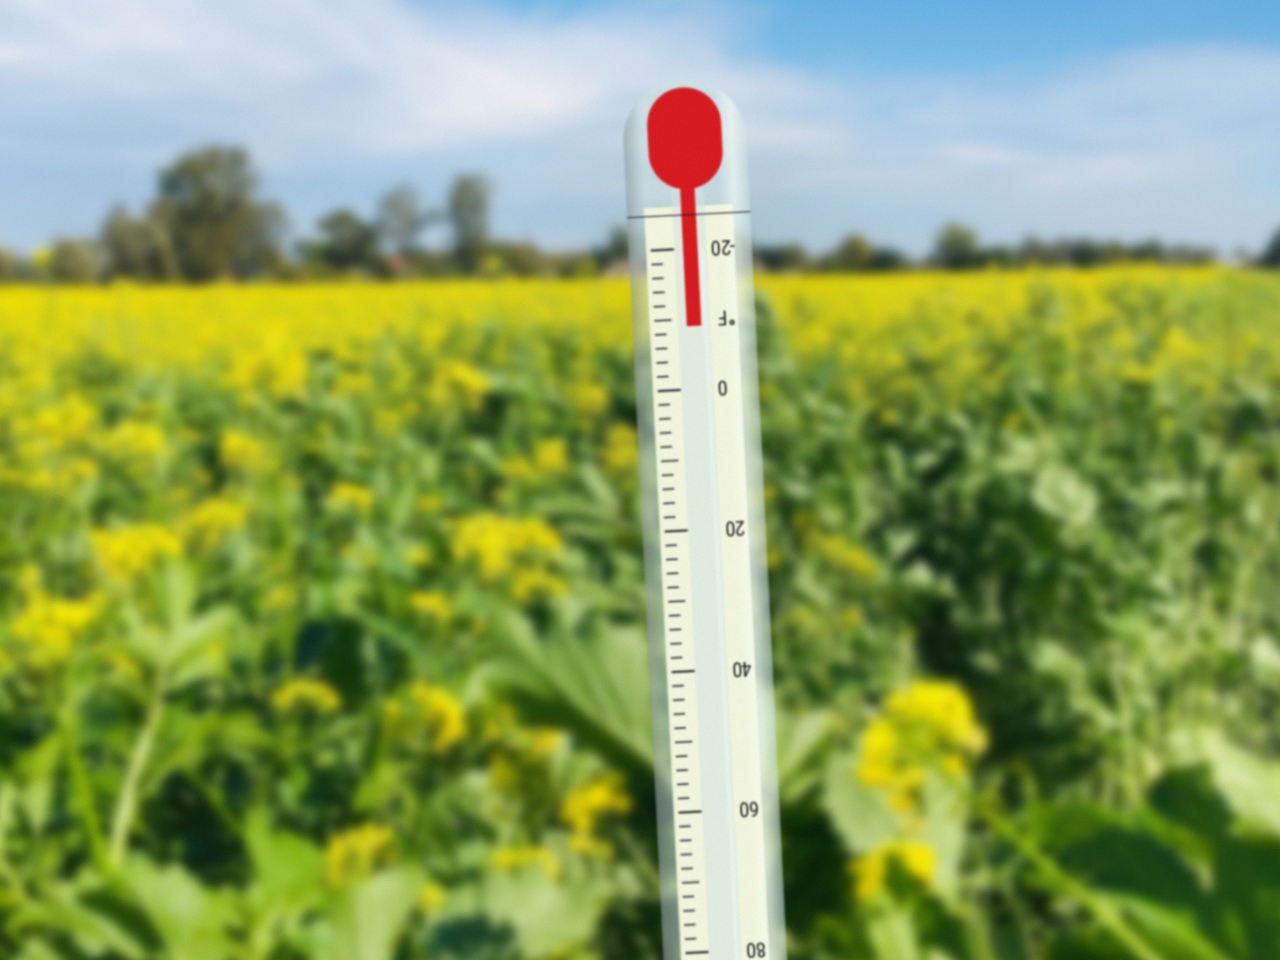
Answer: -9 °F
